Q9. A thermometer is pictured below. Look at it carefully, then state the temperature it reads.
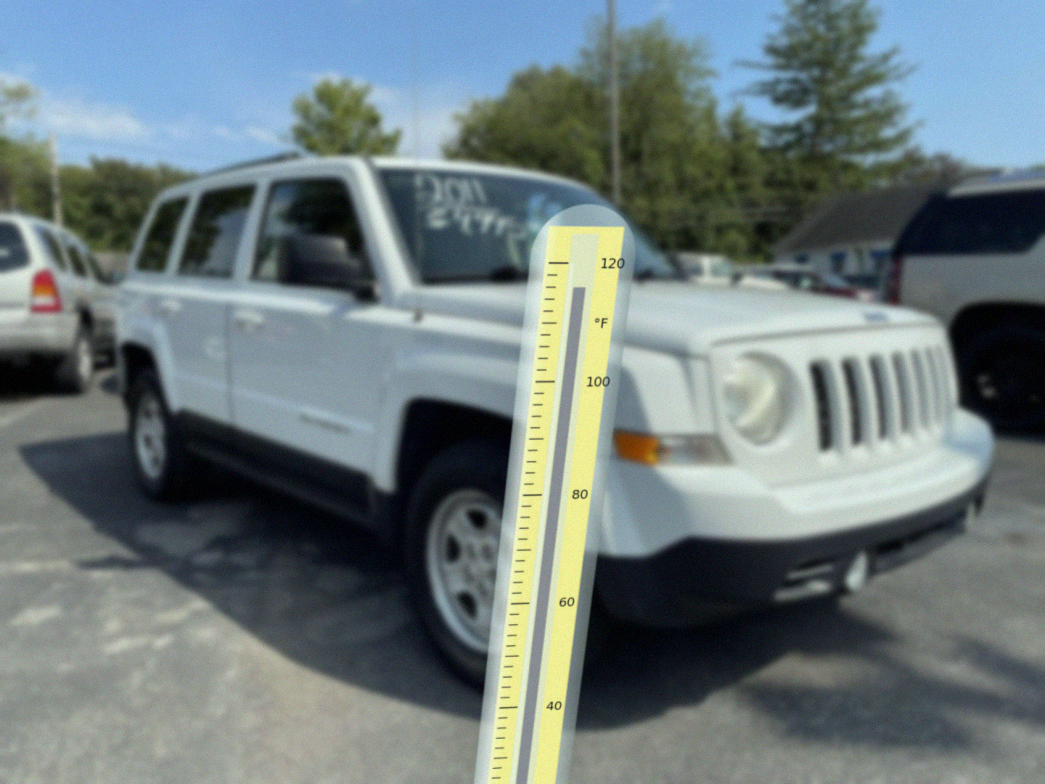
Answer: 116 °F
